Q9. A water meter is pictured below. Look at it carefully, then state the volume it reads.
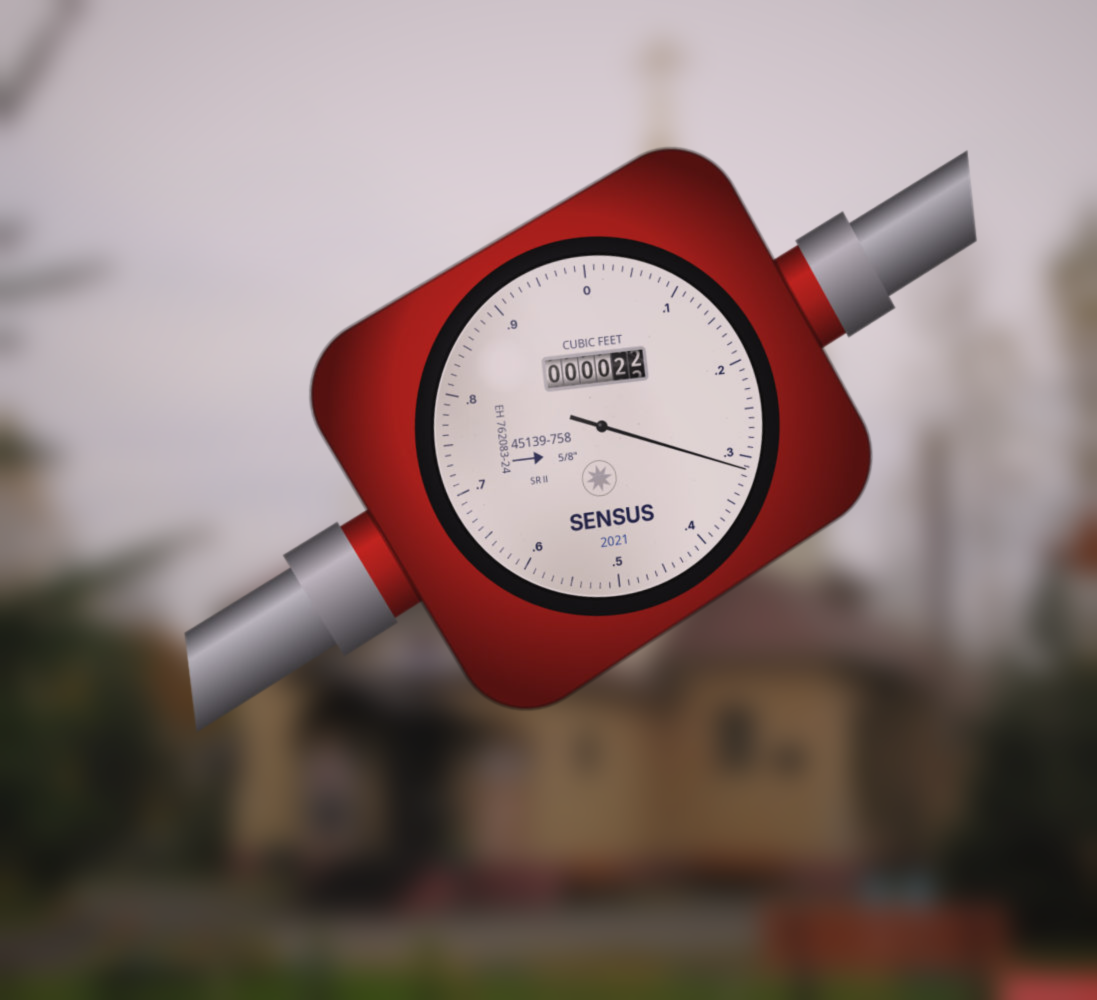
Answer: 22.31 ft³
